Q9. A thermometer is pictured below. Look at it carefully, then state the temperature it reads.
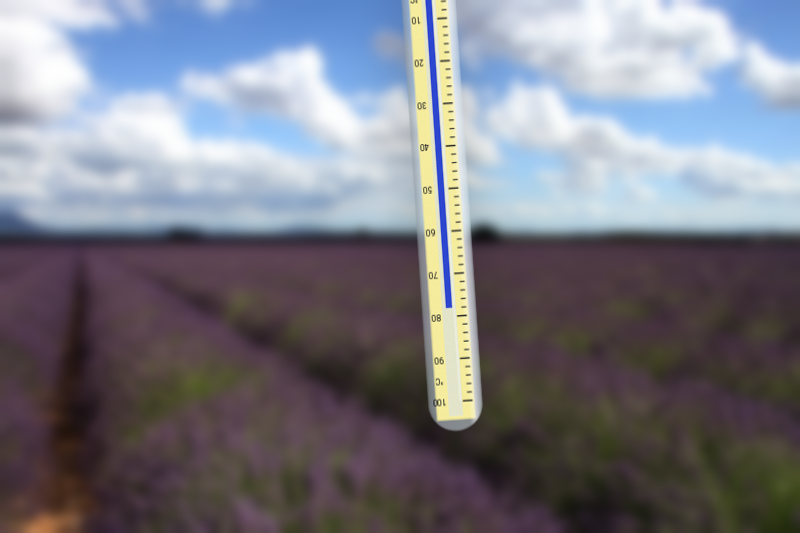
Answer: 78 °C
